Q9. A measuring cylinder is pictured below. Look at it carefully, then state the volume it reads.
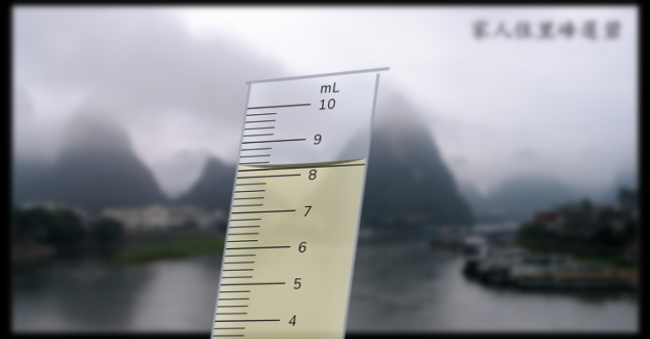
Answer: 8.2 mL
